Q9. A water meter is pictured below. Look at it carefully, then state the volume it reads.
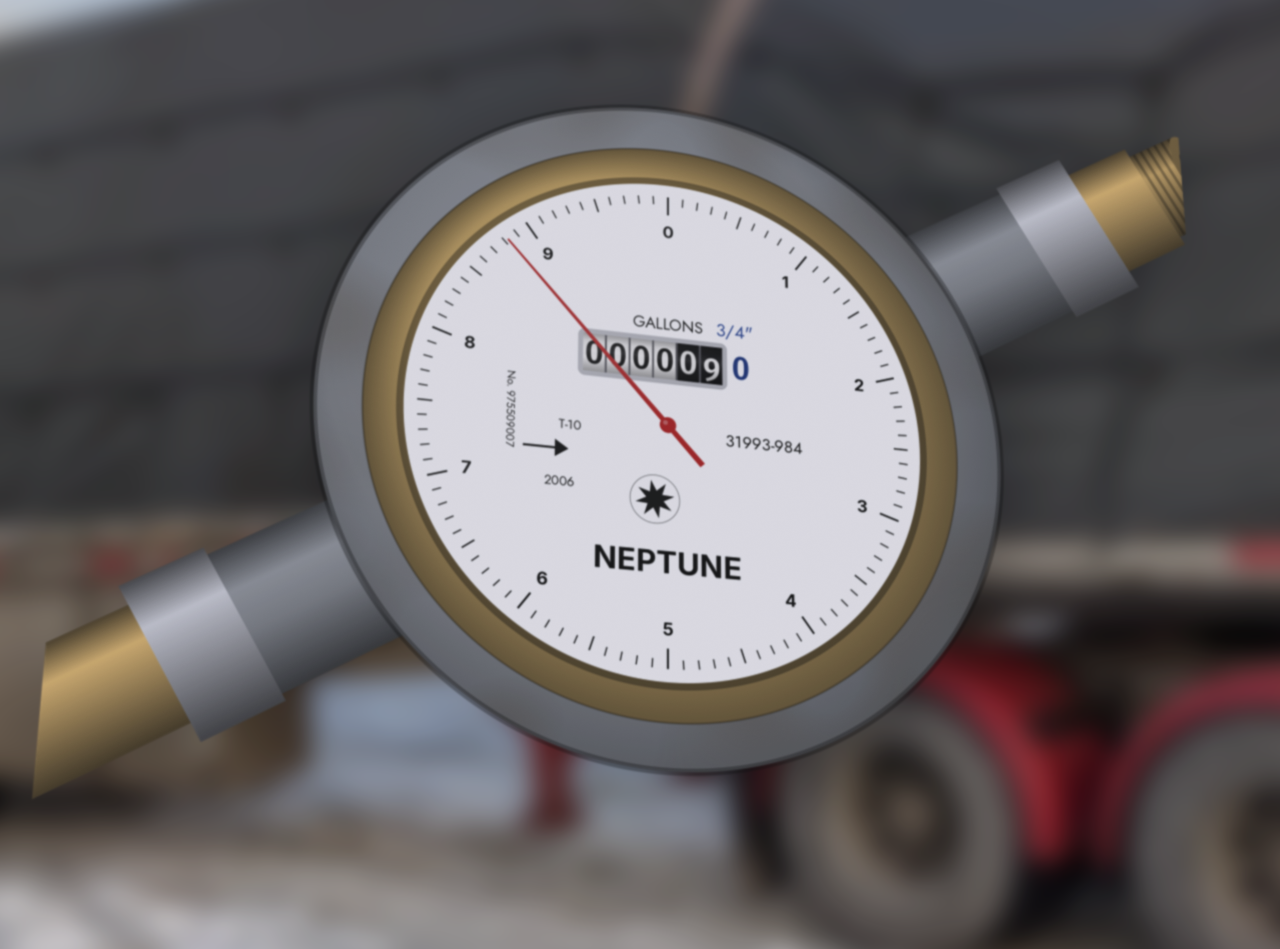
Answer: 88.8 gal
